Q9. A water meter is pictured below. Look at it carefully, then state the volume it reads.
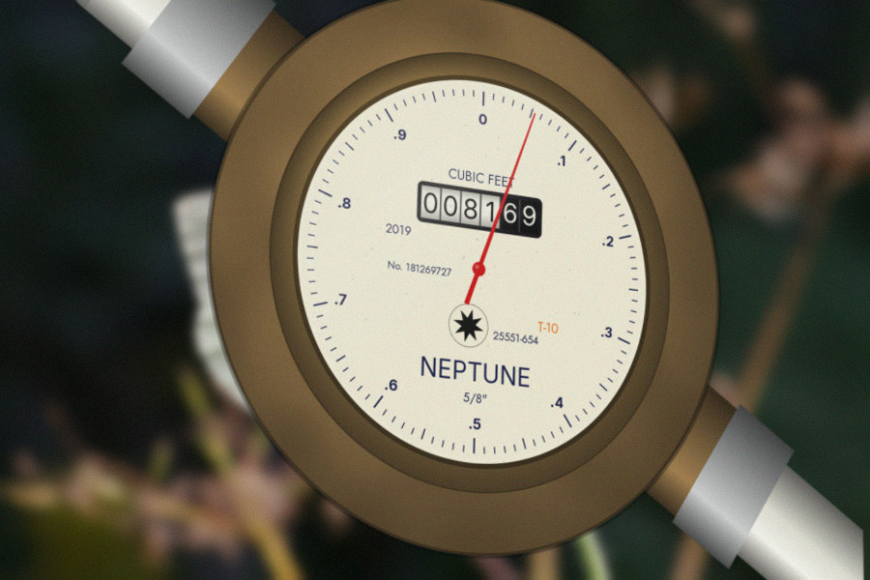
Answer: 8169.05 ft³
